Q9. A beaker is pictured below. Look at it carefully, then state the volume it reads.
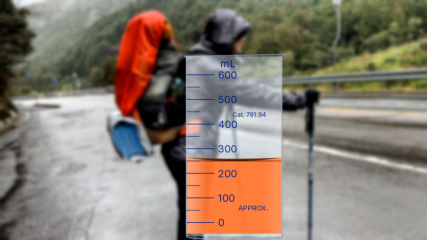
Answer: 250 mL
